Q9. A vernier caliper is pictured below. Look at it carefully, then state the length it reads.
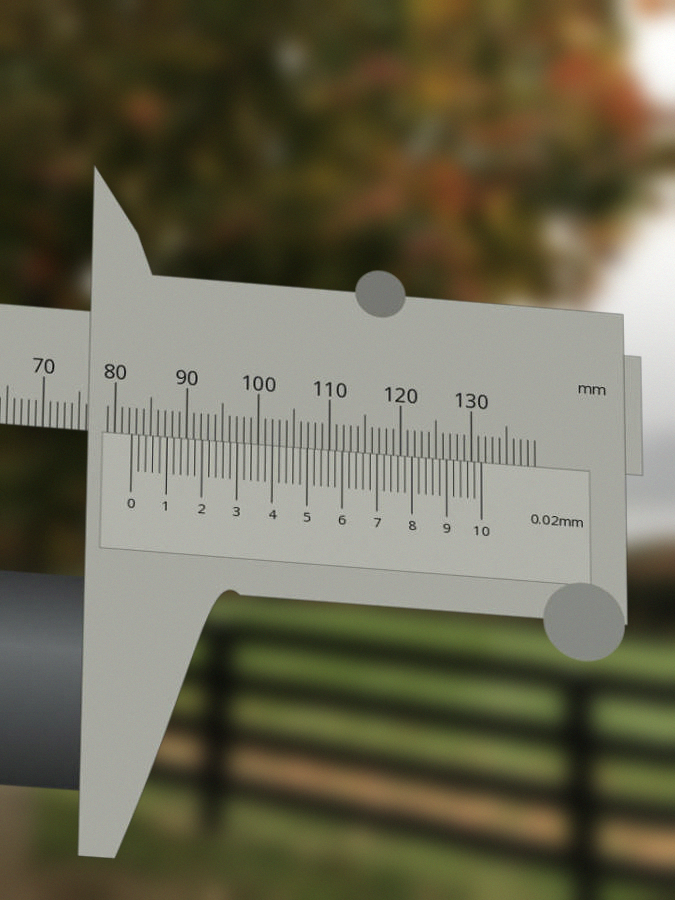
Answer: 82.4 mm
